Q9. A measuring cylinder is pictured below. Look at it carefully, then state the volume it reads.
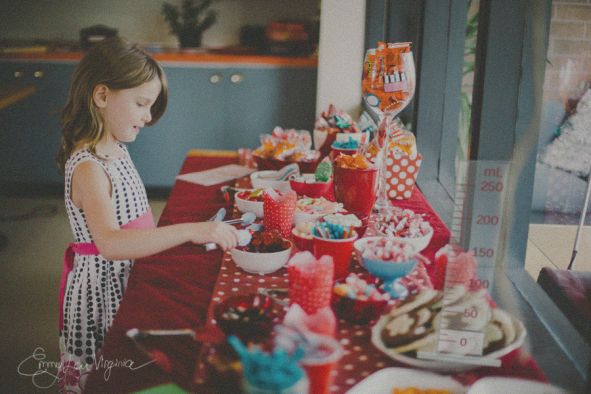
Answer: 20 mL
